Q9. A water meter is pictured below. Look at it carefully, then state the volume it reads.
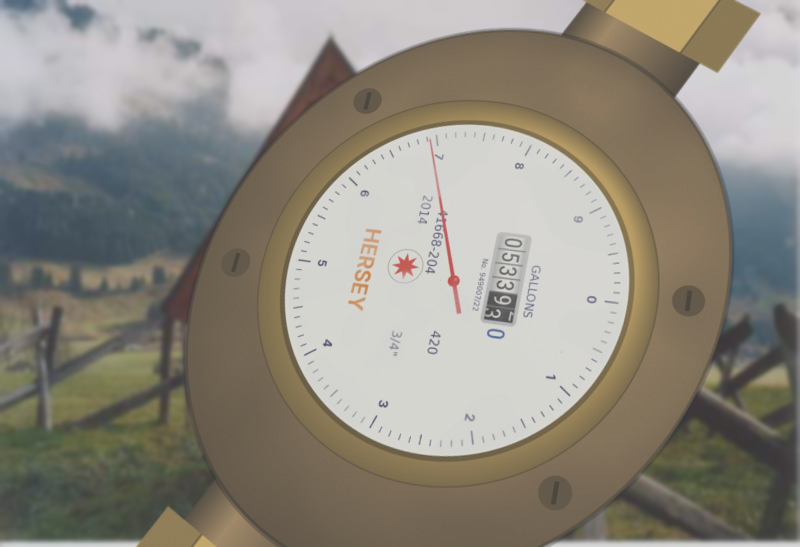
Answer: 533926.9 gal
